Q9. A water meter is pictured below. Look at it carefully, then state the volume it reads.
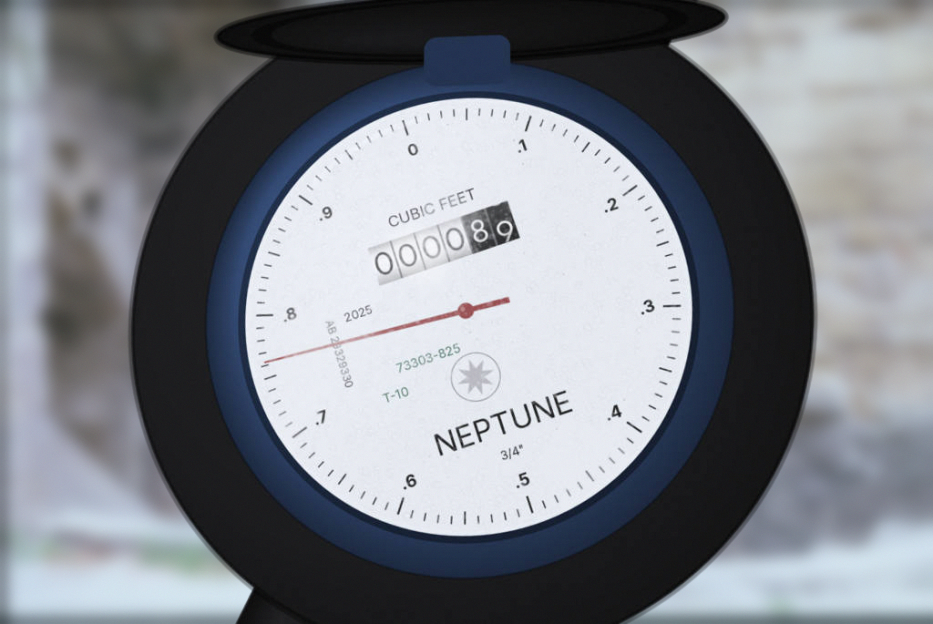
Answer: 88.76 ft³
